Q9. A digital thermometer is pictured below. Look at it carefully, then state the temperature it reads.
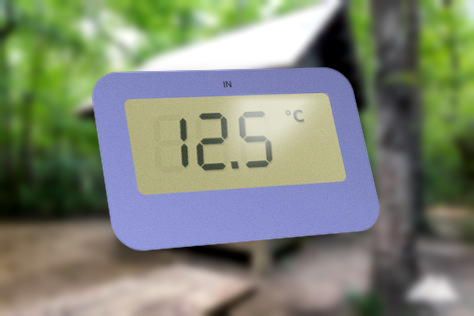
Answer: 12.5 °C
